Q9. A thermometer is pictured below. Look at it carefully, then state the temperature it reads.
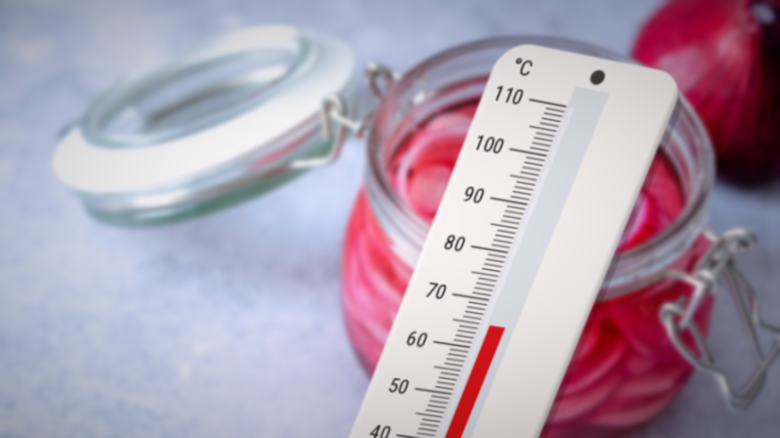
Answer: 65 °C
